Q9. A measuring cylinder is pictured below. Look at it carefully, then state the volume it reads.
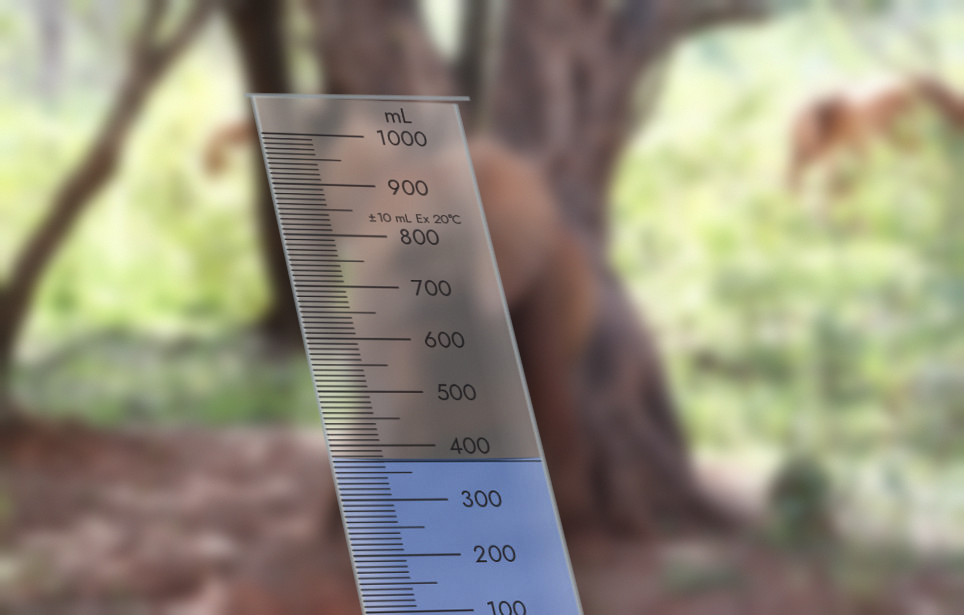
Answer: 370 mL
